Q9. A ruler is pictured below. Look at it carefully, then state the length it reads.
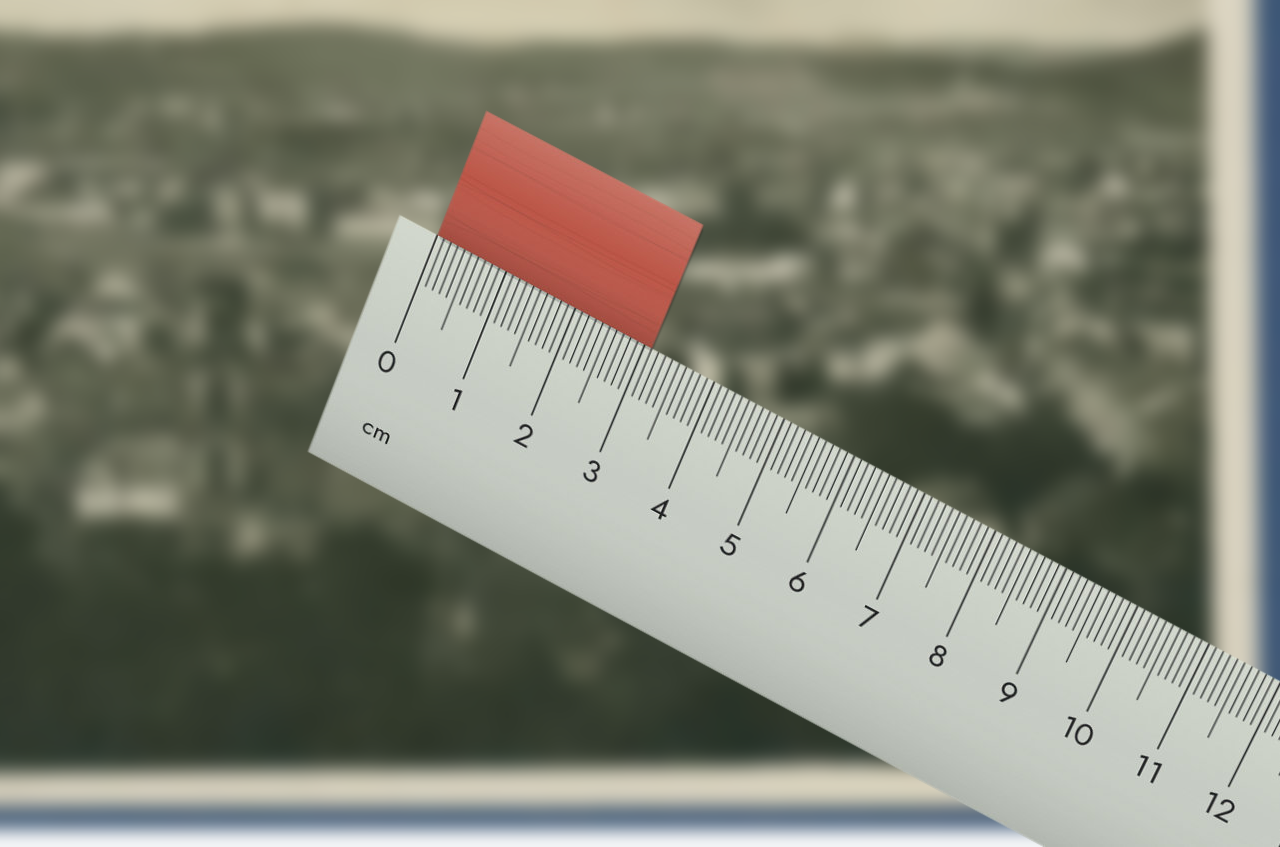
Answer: 3.1 cm
